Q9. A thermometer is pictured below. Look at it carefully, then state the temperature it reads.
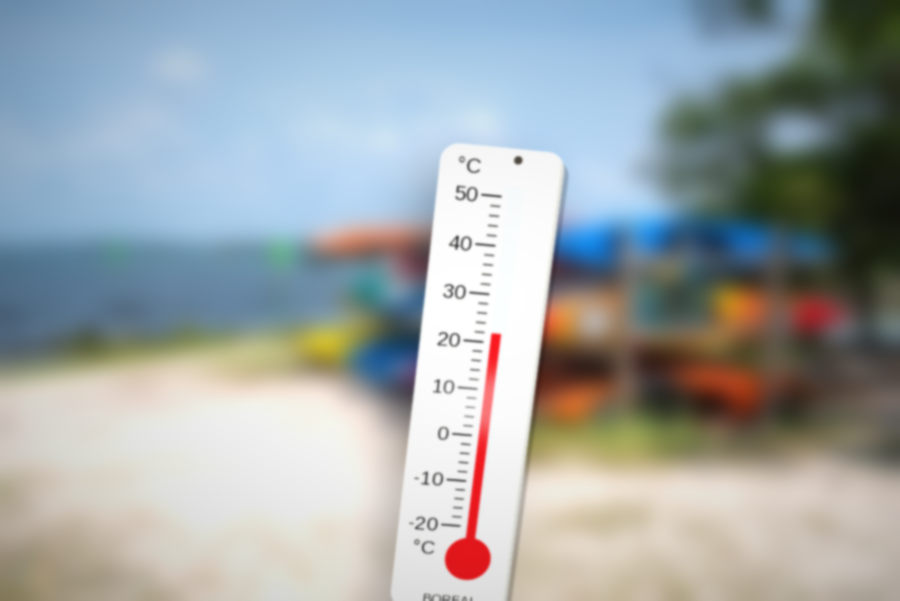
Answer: 22 °C
